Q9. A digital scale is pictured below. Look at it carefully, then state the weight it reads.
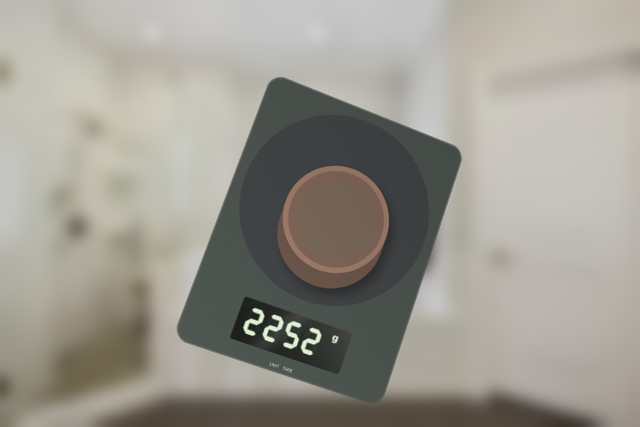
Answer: 2252 g
